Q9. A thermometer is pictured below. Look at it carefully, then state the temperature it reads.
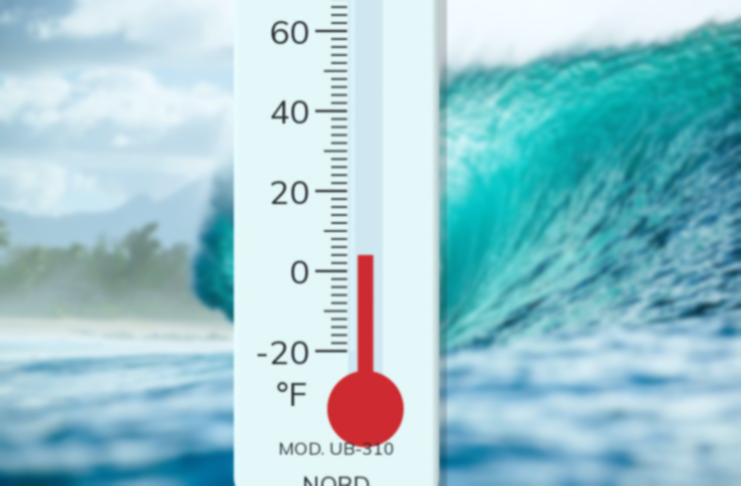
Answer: 4 °F
